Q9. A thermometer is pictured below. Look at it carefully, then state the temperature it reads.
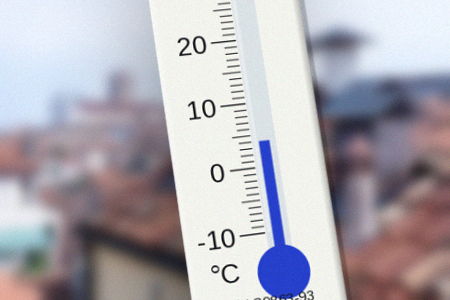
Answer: 4 °C
